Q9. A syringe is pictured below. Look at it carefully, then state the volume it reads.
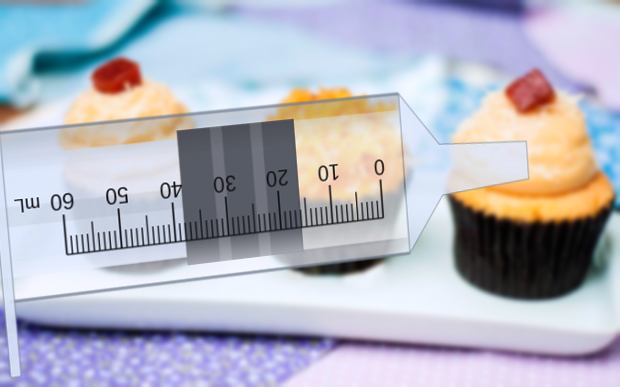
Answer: 16 mL
